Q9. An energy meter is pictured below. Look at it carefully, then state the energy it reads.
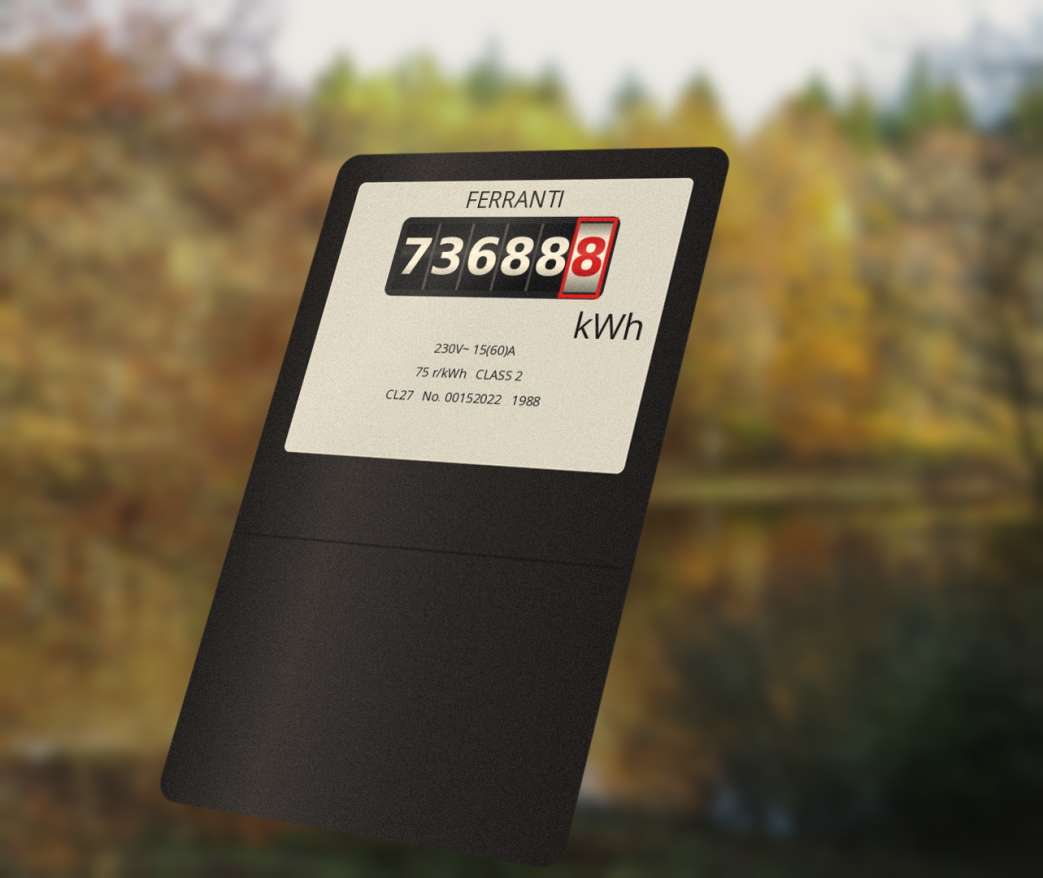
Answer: 73688.8 kWh
